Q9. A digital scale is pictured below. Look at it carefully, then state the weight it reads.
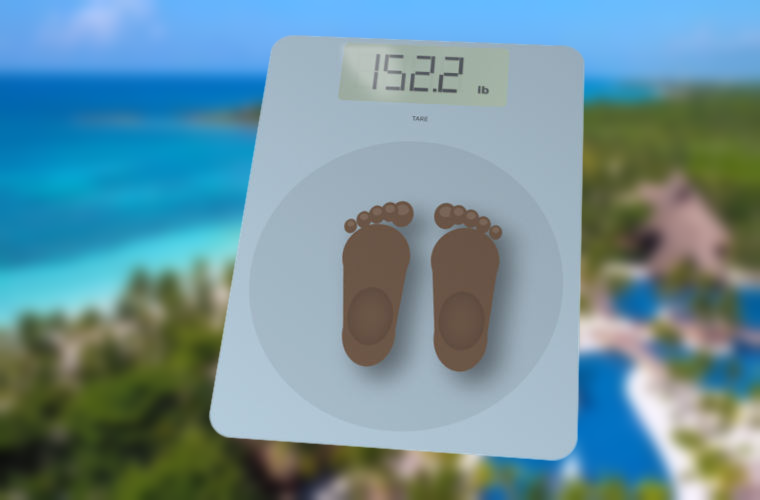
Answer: 152.2 lb
